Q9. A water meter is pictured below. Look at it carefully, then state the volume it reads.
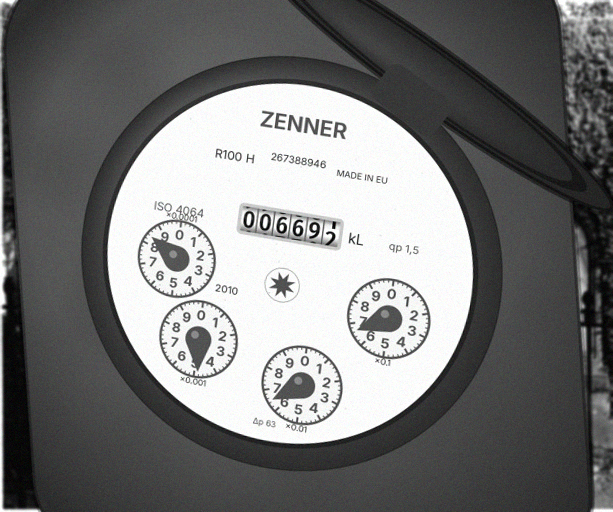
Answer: 6691.6648 kL
